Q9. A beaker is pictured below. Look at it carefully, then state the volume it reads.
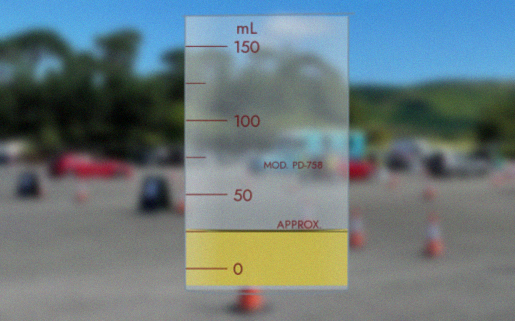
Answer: 25 mL
